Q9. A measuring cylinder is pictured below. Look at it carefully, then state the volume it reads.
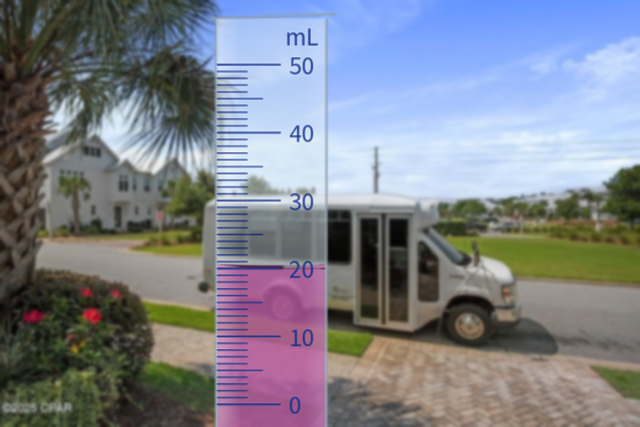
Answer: 20 mL
